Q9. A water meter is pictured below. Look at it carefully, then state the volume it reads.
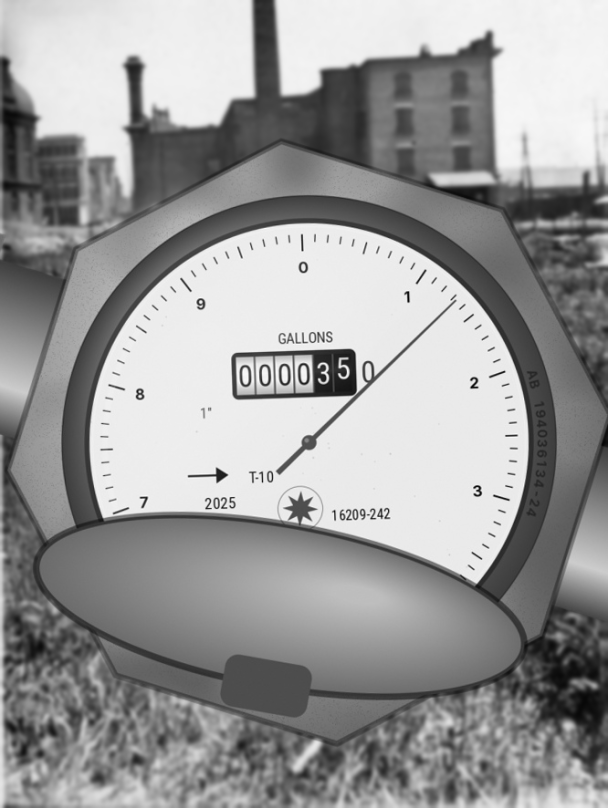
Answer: 351.3 gal
